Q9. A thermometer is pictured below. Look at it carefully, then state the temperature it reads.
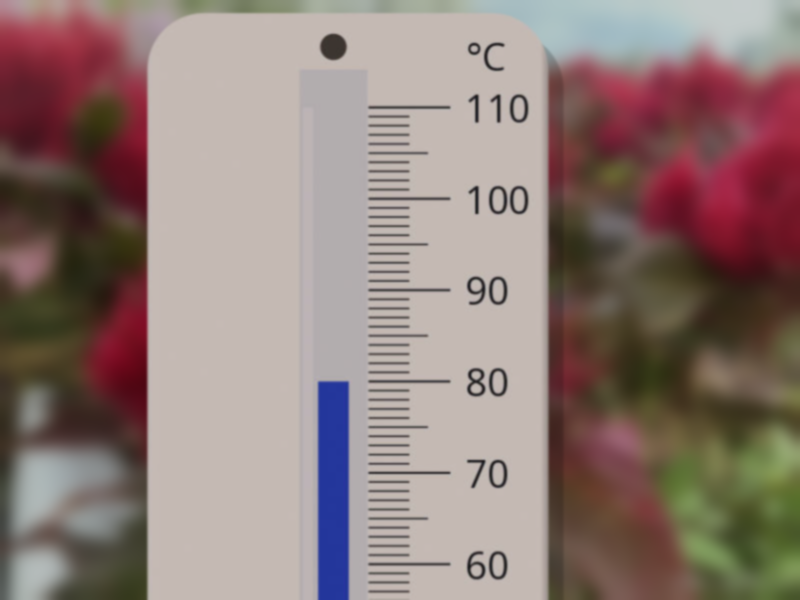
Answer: 80 °C
